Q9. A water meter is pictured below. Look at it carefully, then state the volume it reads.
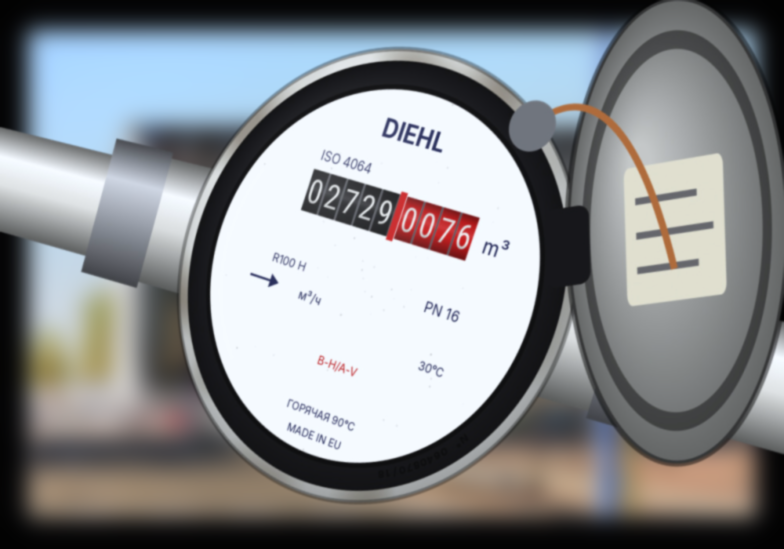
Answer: 2729.0076 m³
